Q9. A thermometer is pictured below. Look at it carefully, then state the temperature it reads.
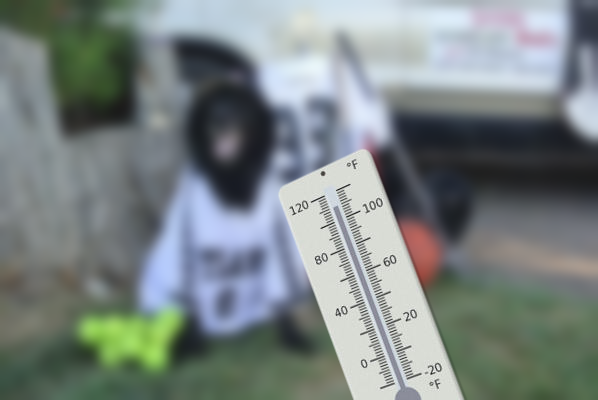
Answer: 110 °F
